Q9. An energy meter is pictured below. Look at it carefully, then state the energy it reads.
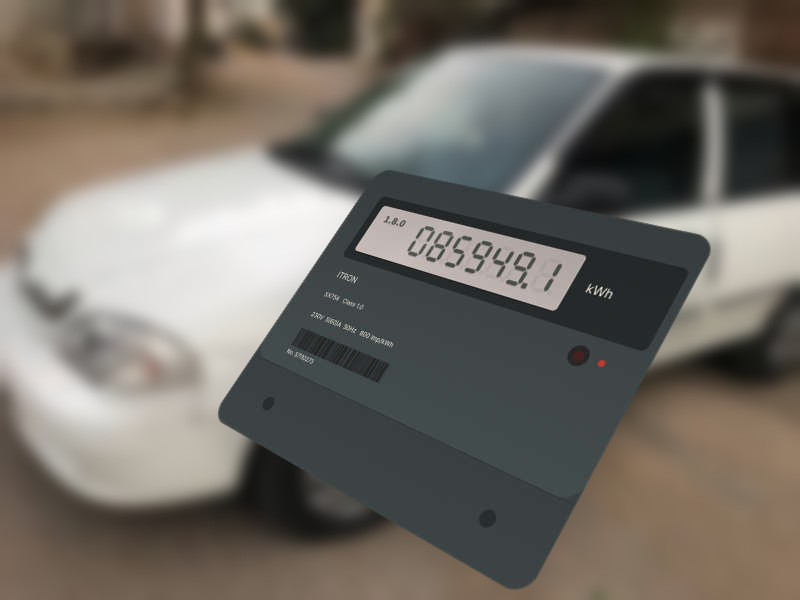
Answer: 85949.1 kWh
